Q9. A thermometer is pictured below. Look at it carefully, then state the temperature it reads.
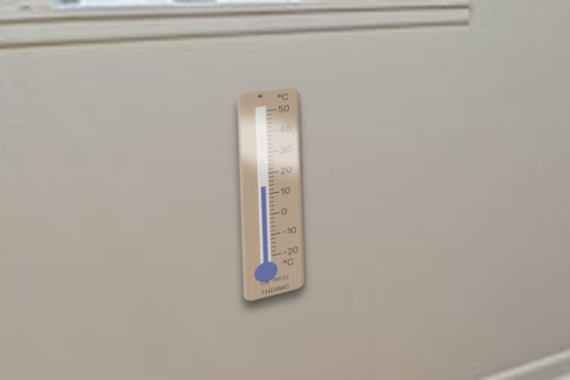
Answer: 14 °C
